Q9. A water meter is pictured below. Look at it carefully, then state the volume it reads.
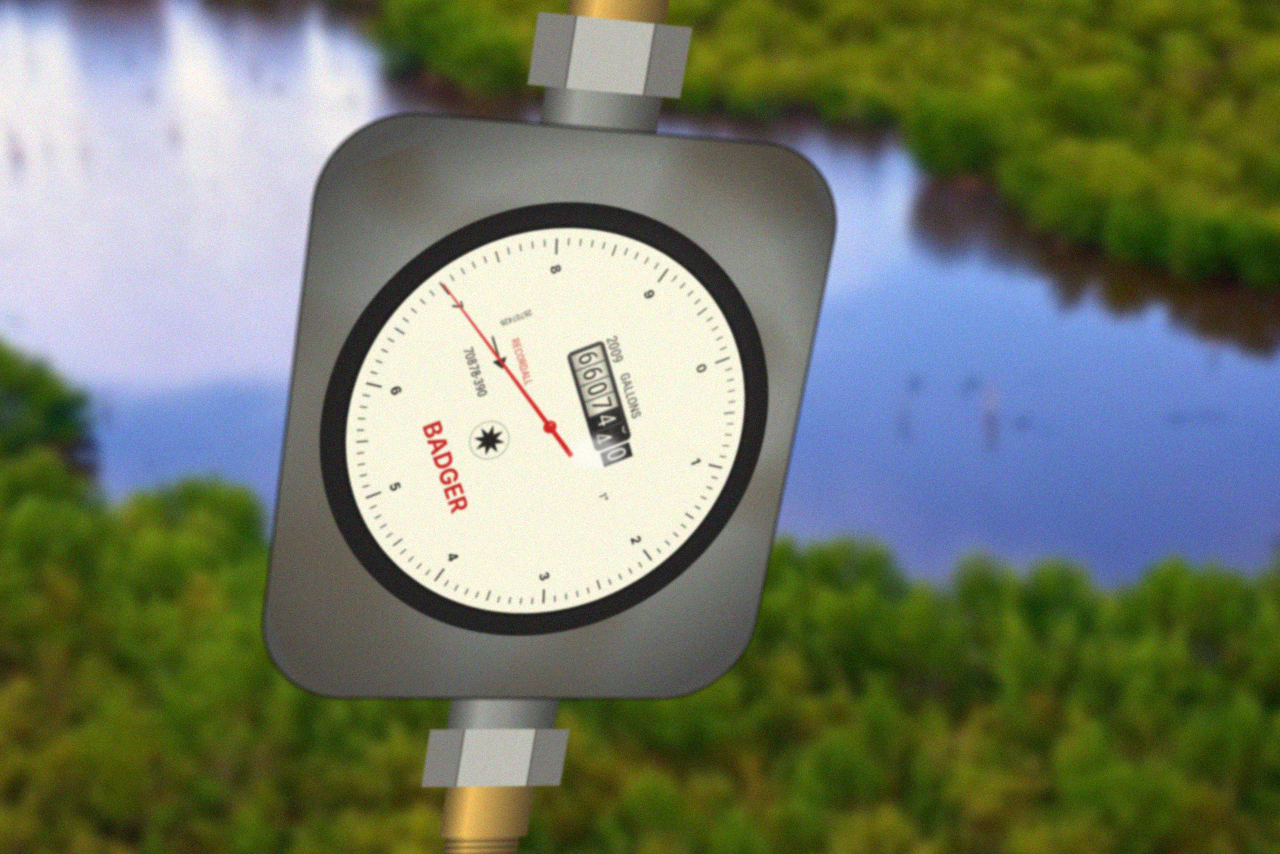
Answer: 6607437.0 gal
